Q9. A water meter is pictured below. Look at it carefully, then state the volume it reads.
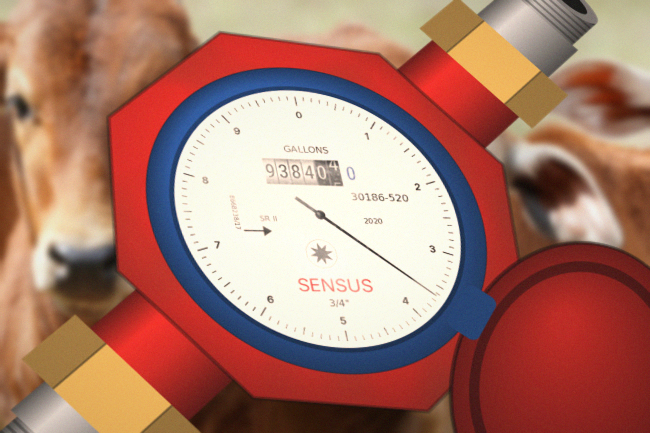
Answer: 9384043.6 gal
